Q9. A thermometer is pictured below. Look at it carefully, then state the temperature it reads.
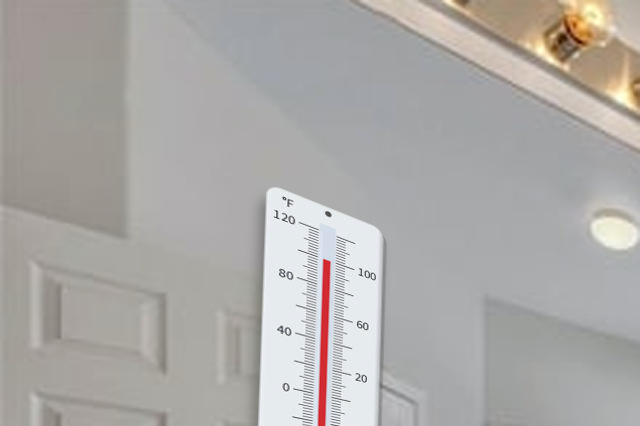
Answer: 100 °F
